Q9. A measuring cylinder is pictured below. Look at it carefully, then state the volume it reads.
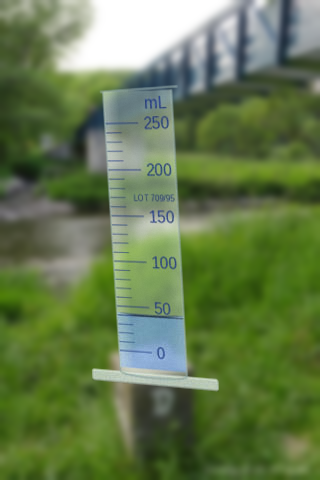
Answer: 40 mL
